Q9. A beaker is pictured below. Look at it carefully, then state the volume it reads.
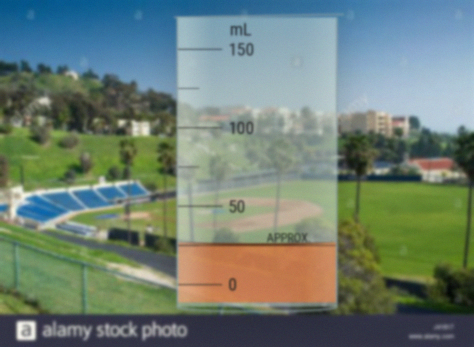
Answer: 25 mL
